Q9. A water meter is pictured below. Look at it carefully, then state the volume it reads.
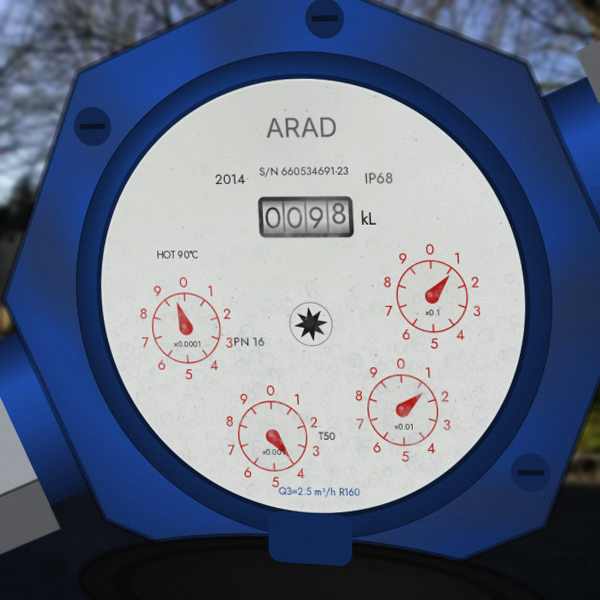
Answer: 98.1139 kL
